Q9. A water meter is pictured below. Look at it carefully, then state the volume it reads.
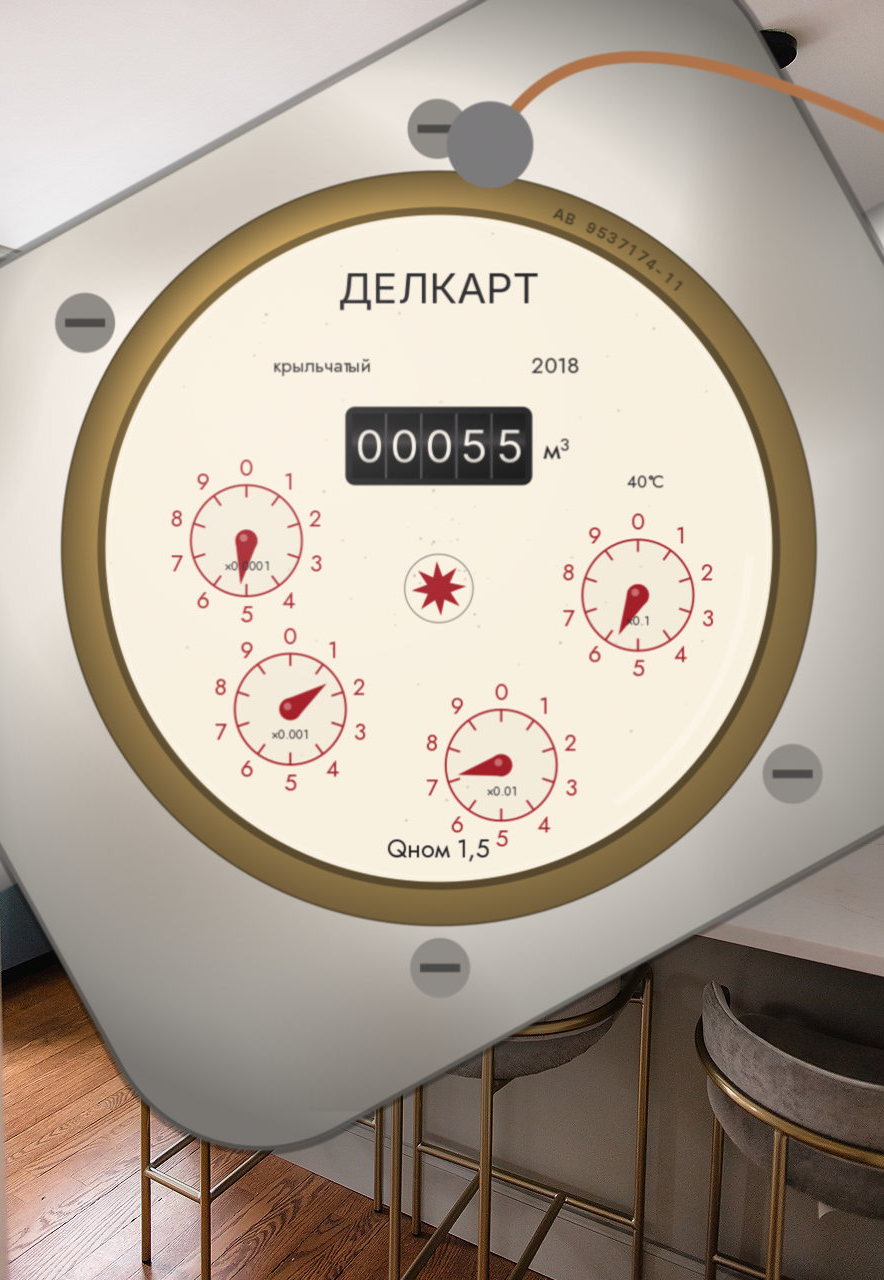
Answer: 55.5715 m³
